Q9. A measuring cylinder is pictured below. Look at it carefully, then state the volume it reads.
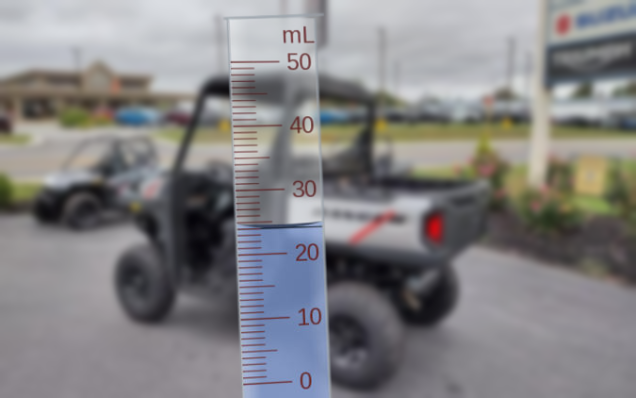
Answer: 24 mL
